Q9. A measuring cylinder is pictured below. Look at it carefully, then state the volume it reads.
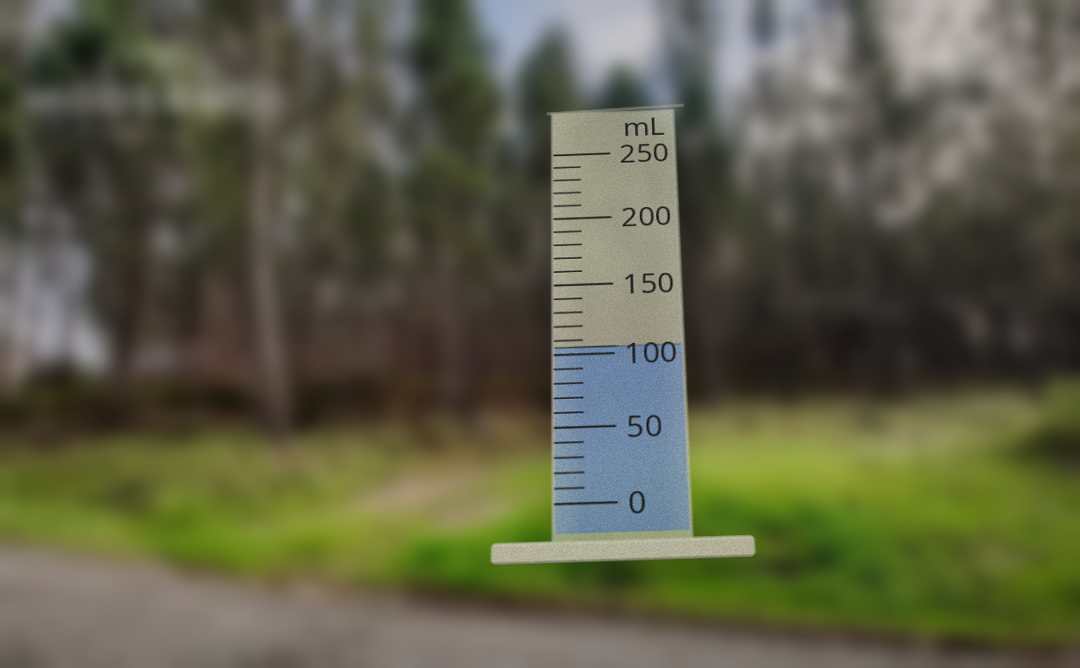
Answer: 105 mL
